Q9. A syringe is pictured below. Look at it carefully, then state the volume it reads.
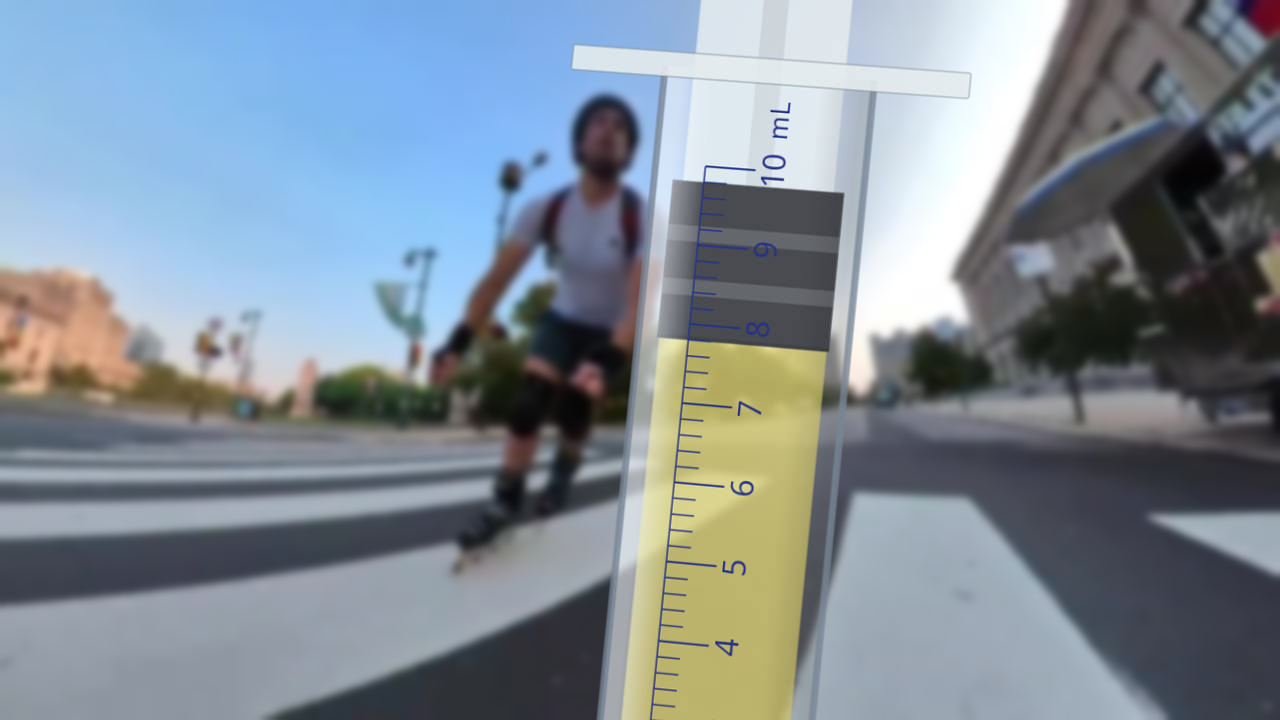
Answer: 7.8 mL
